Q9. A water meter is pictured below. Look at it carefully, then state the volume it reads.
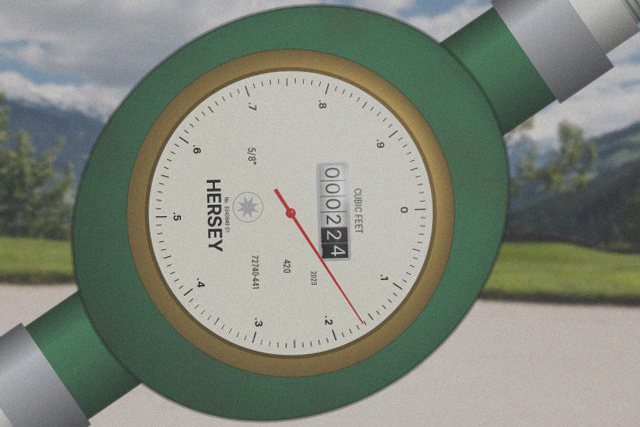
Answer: 224.16 ft³
